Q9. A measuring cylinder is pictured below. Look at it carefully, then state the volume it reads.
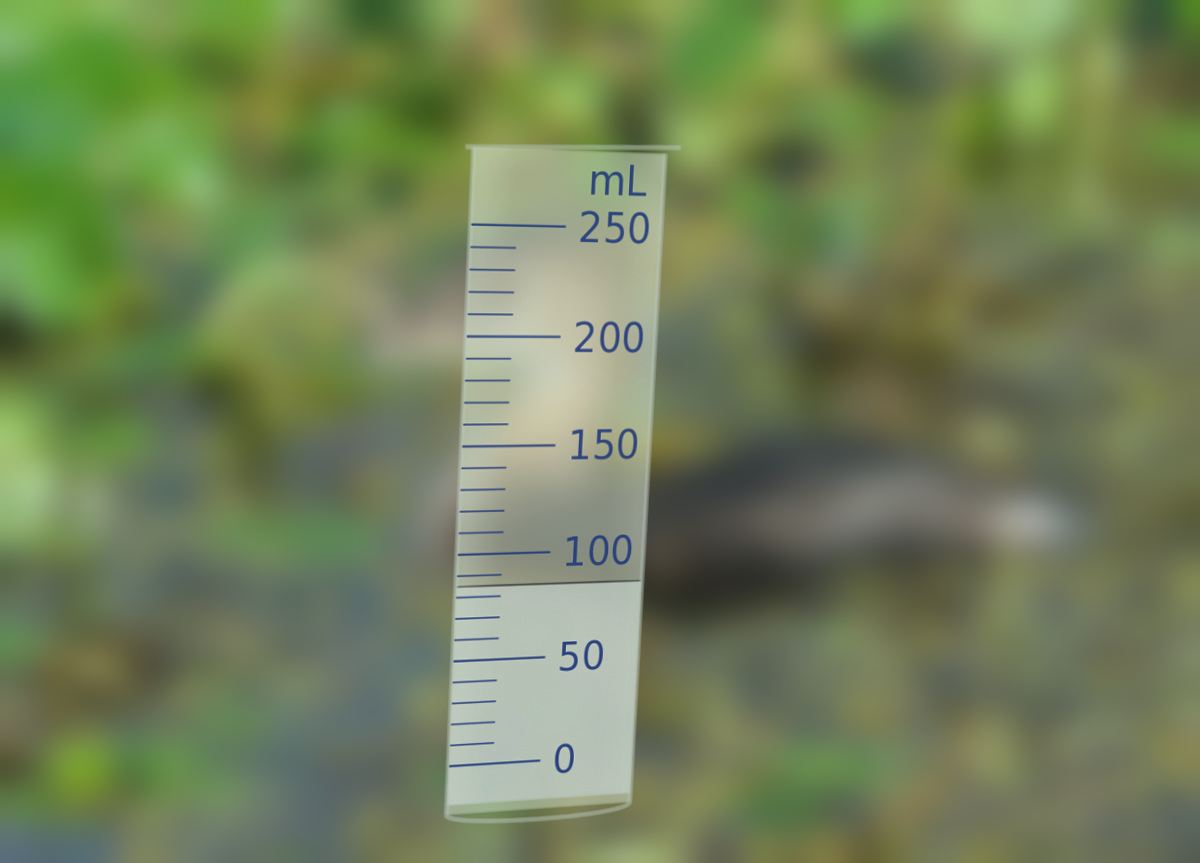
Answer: 85 mL
